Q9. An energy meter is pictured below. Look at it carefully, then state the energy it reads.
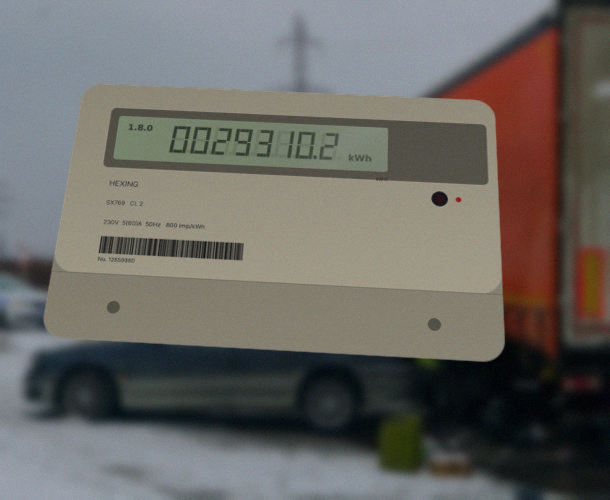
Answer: 29310.2 kWh
